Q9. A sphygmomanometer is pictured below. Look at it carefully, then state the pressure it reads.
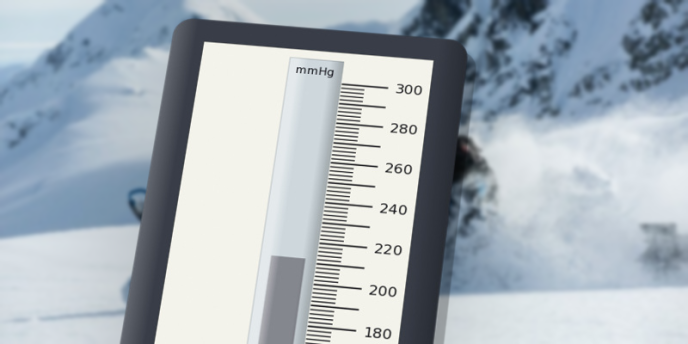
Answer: 212 mmHg
